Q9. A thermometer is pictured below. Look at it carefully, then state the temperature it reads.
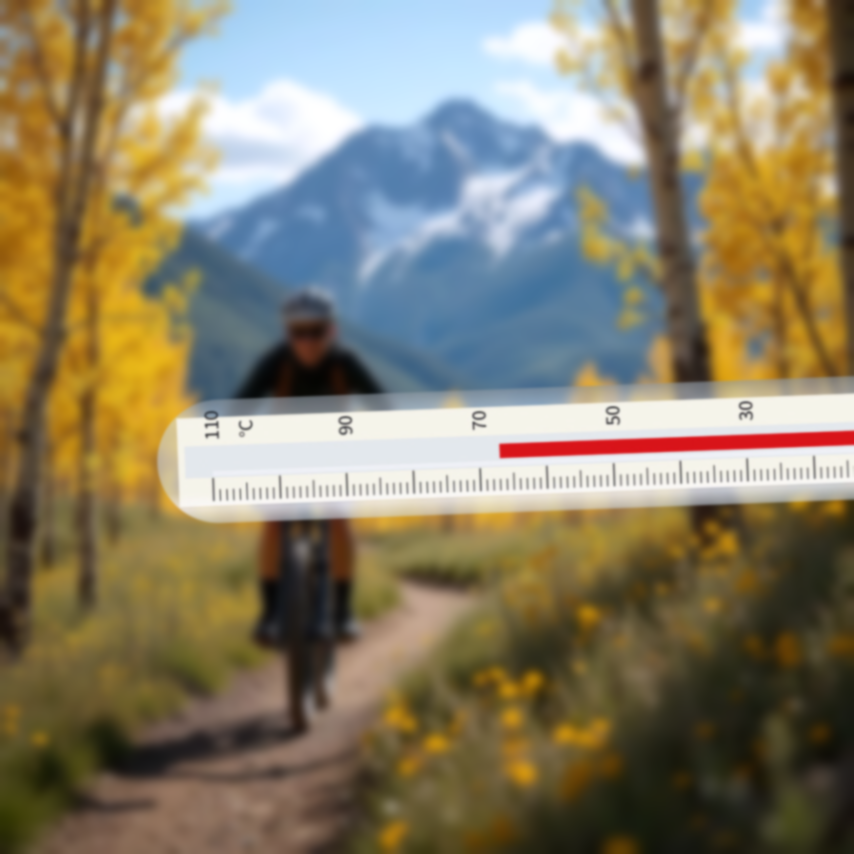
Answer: 67 °C
